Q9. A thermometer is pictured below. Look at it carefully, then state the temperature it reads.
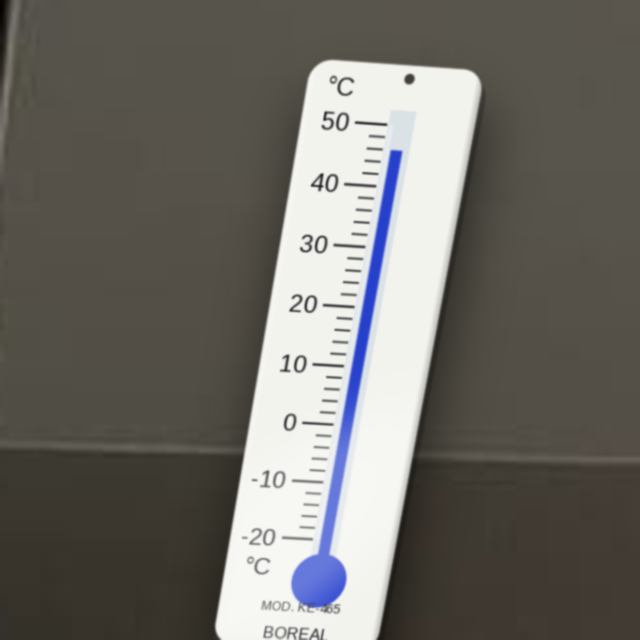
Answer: 46 °C
